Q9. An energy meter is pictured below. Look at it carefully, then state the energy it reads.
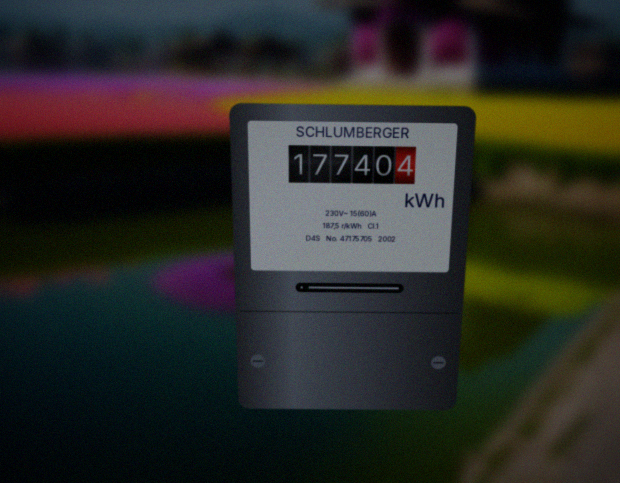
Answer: 17740.4 kWh
